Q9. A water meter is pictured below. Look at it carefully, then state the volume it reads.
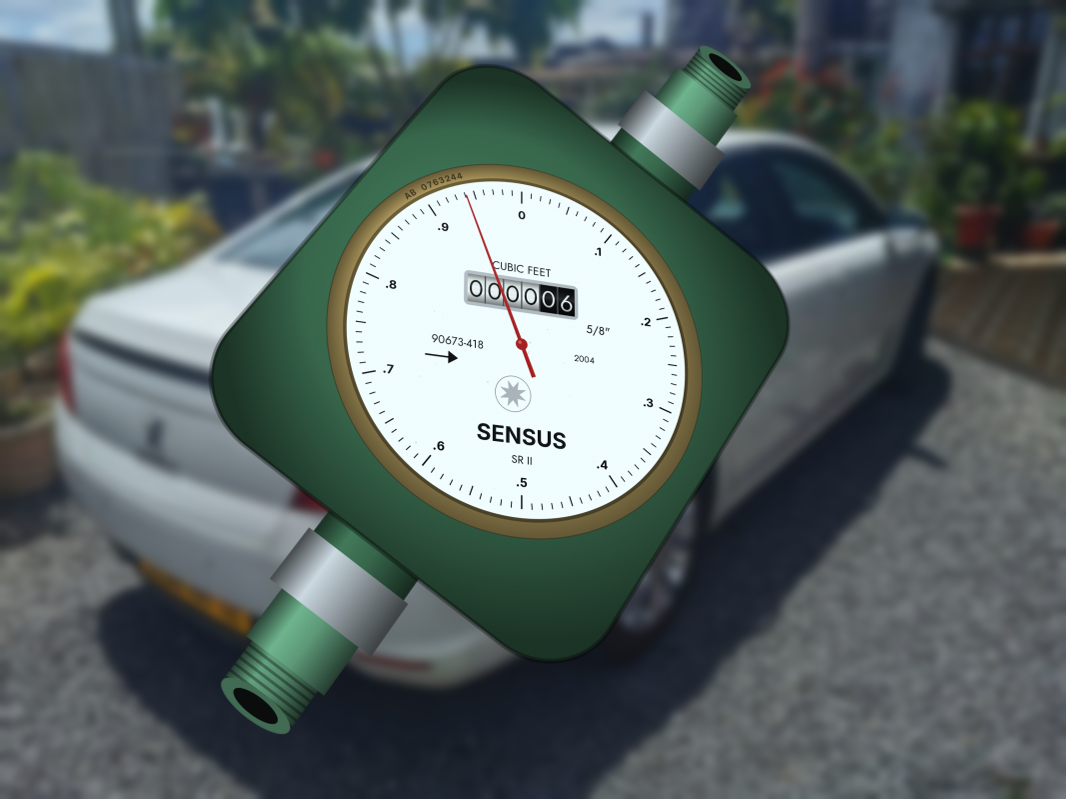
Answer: 5.94 ft³
